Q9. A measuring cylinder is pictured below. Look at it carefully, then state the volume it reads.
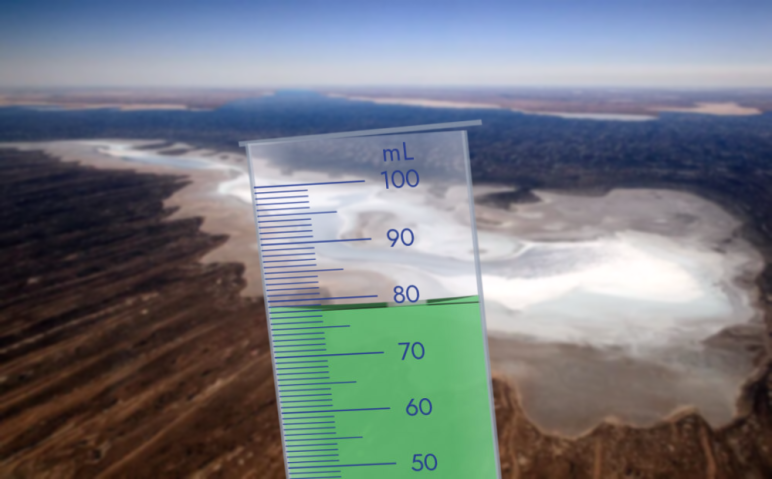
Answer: 78 mL
